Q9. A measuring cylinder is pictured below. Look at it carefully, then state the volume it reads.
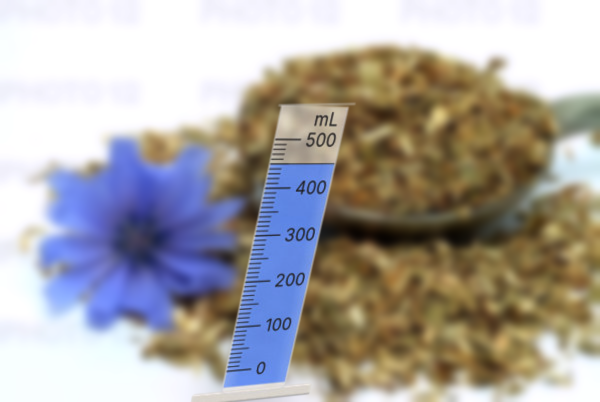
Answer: 450 mL
